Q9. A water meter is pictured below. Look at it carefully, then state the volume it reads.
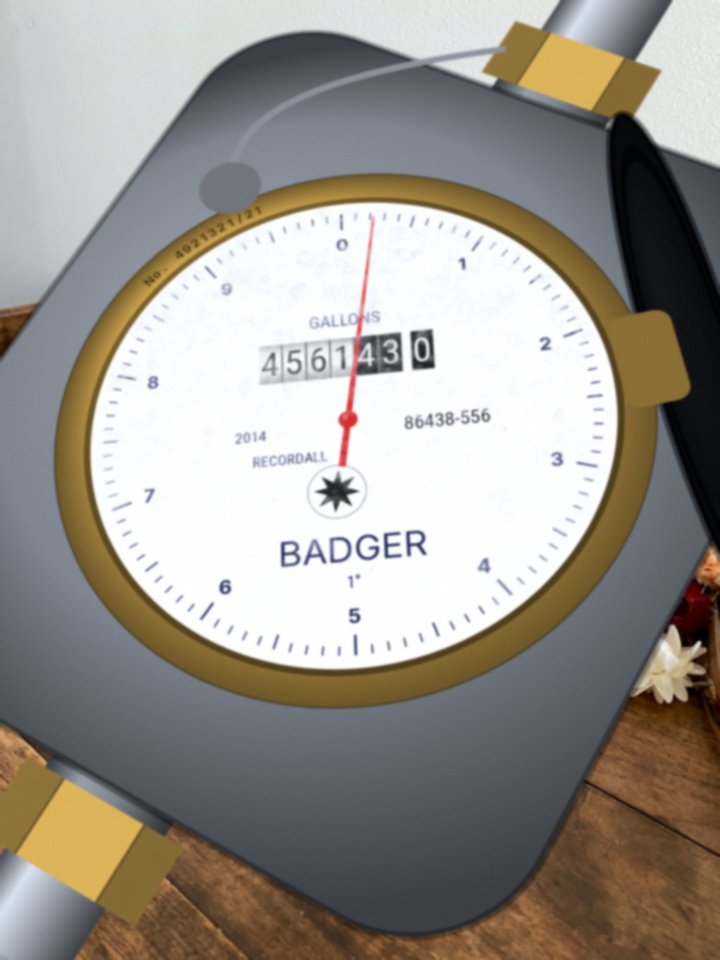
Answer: 4561430.2 gal
